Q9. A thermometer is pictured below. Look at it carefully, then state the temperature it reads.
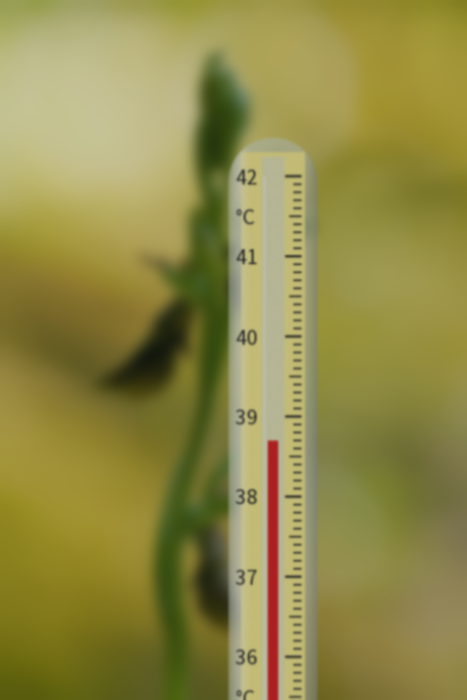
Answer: 38.7 °C
